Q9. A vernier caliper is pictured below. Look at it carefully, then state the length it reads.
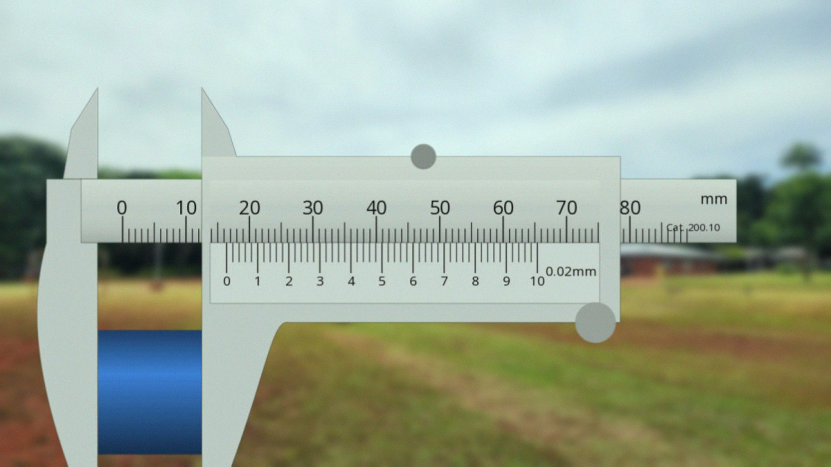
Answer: 16.4 mm
